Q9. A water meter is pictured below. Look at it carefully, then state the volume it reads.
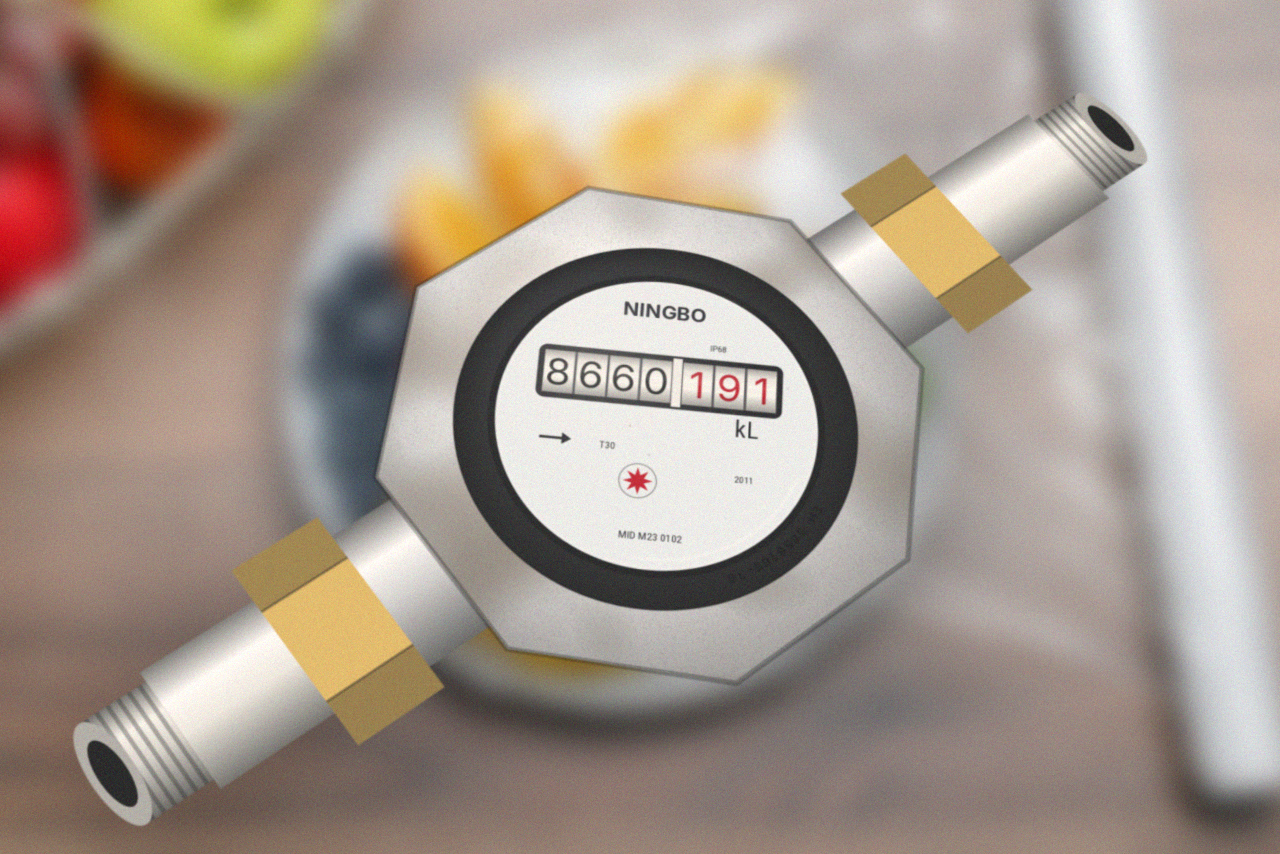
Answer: 8660.191 kL
